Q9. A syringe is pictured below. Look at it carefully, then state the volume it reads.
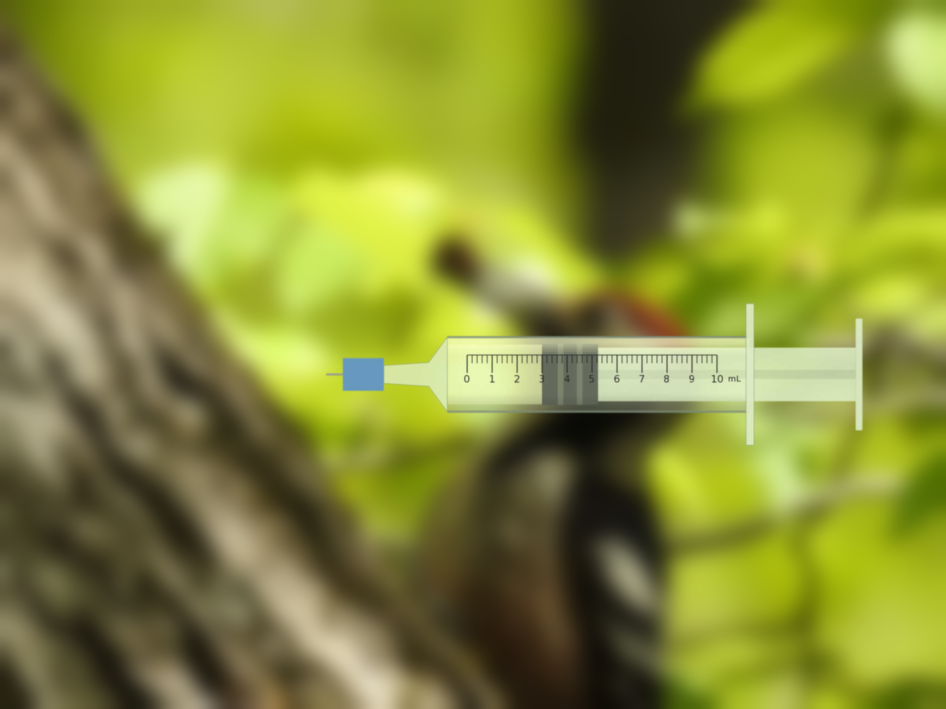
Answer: 3 mL
